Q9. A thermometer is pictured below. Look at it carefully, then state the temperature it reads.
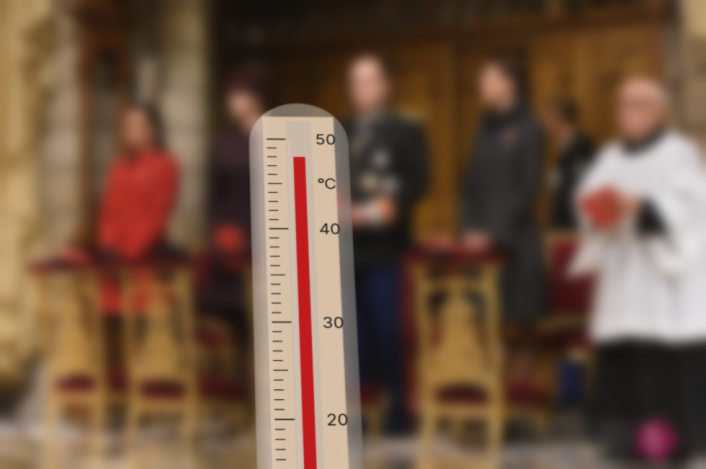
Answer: 48 °C
